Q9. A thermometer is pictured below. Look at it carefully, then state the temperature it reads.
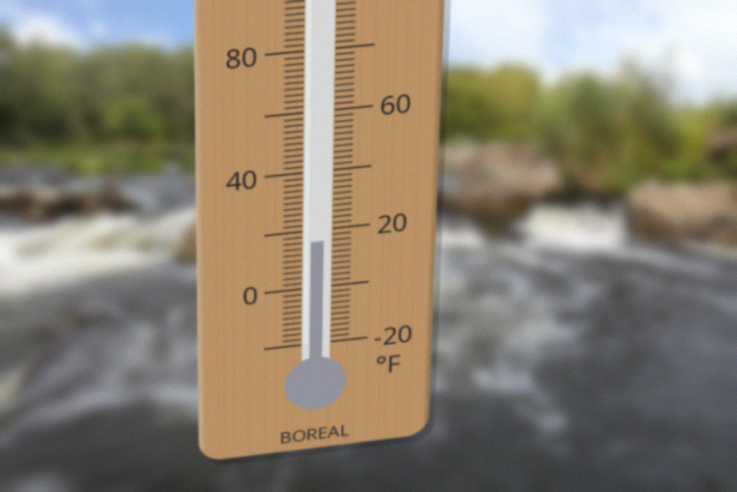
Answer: 16 °F
